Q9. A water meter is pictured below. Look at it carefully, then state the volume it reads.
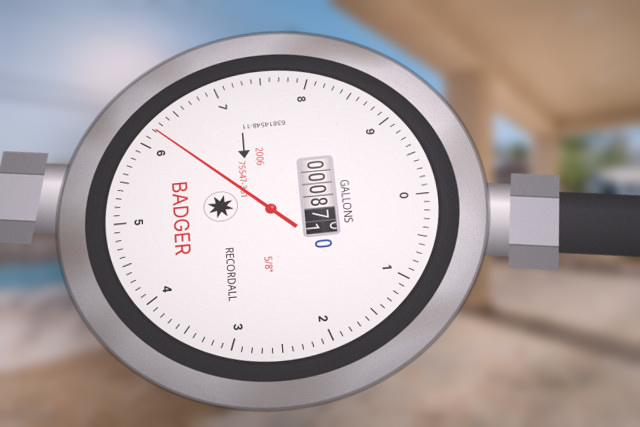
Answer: 8706.2 gal
